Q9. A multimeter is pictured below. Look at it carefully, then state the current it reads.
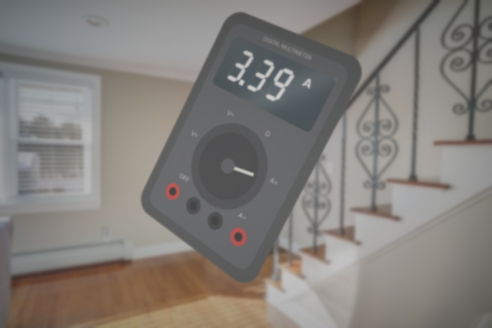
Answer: 3.39 A
